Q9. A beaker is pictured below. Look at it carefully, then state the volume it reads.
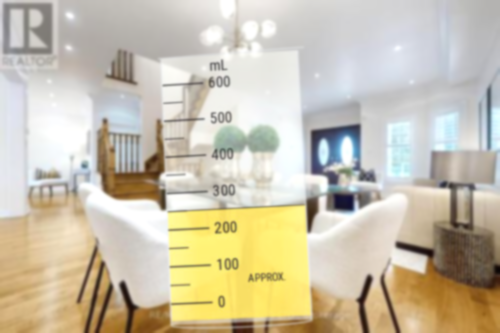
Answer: 250 mL
